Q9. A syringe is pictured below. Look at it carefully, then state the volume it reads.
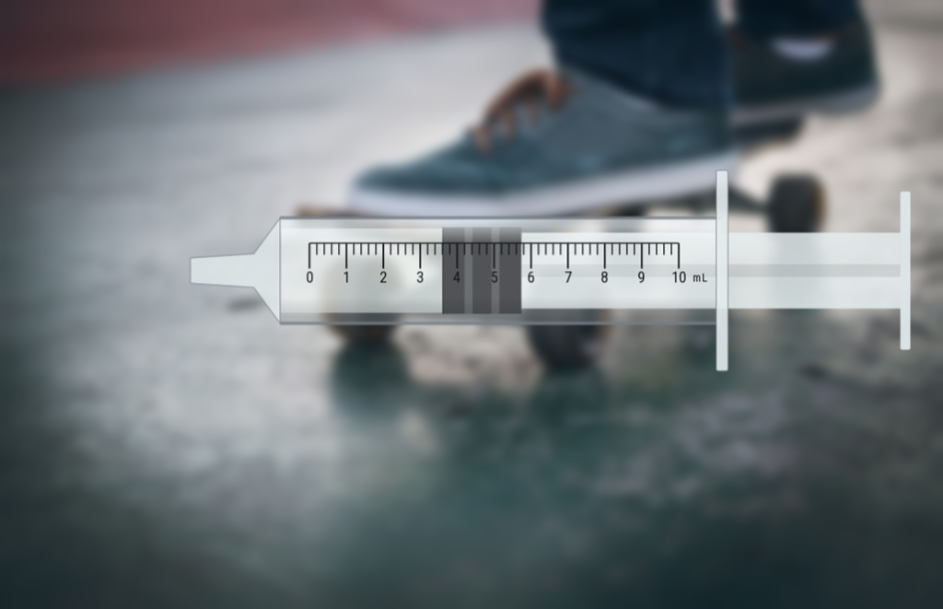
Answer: 3.6 mL
